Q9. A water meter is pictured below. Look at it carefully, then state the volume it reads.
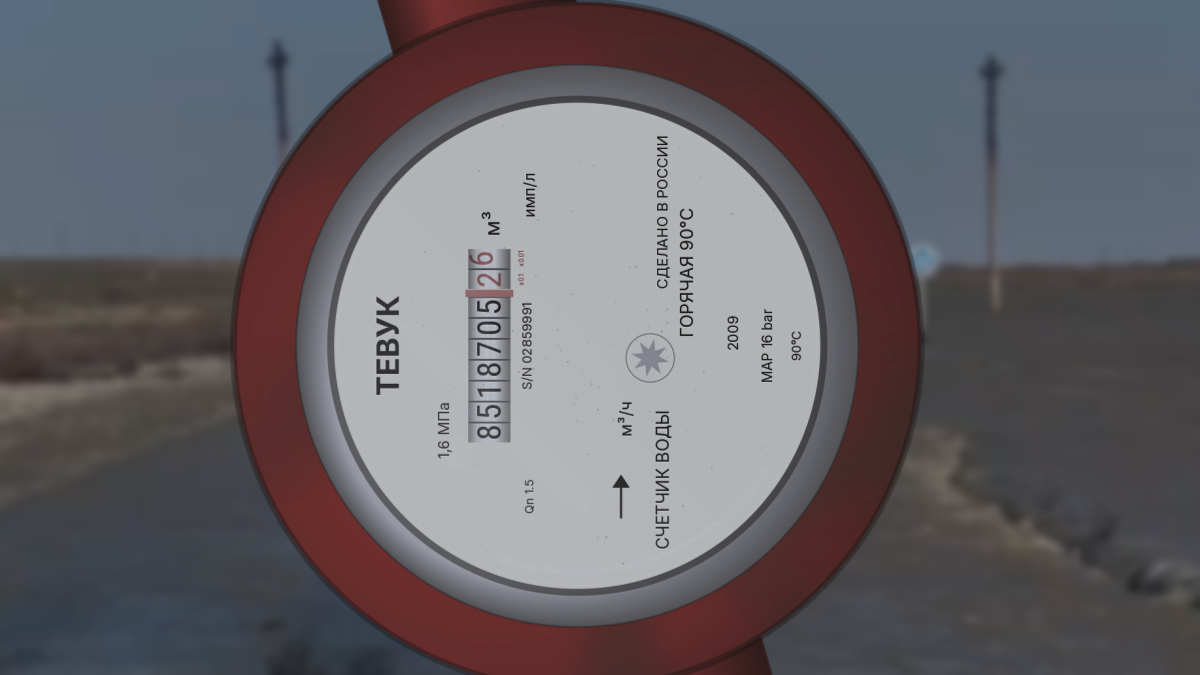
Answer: 8518705.26 m³
